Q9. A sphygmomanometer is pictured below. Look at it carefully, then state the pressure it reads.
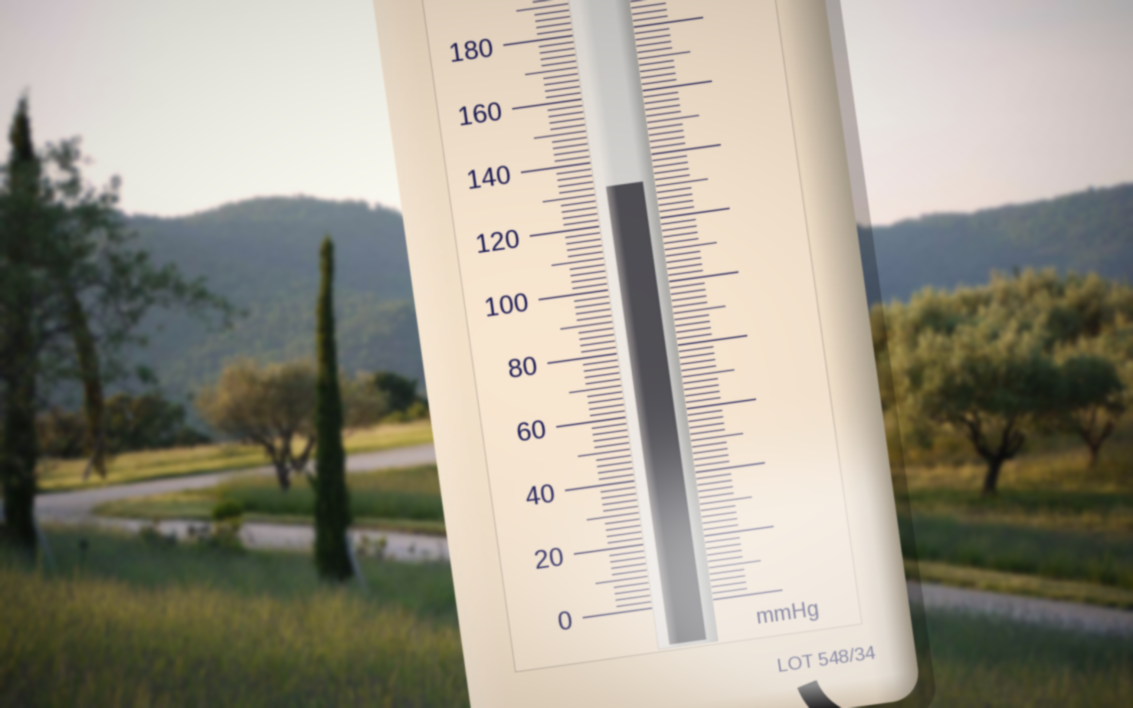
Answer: 132 mmHg
